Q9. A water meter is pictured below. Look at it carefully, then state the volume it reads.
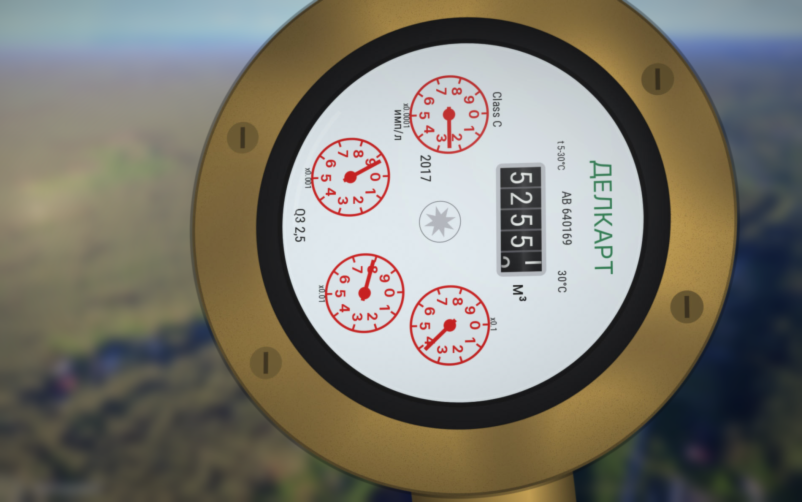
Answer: 52551.3792 m³
